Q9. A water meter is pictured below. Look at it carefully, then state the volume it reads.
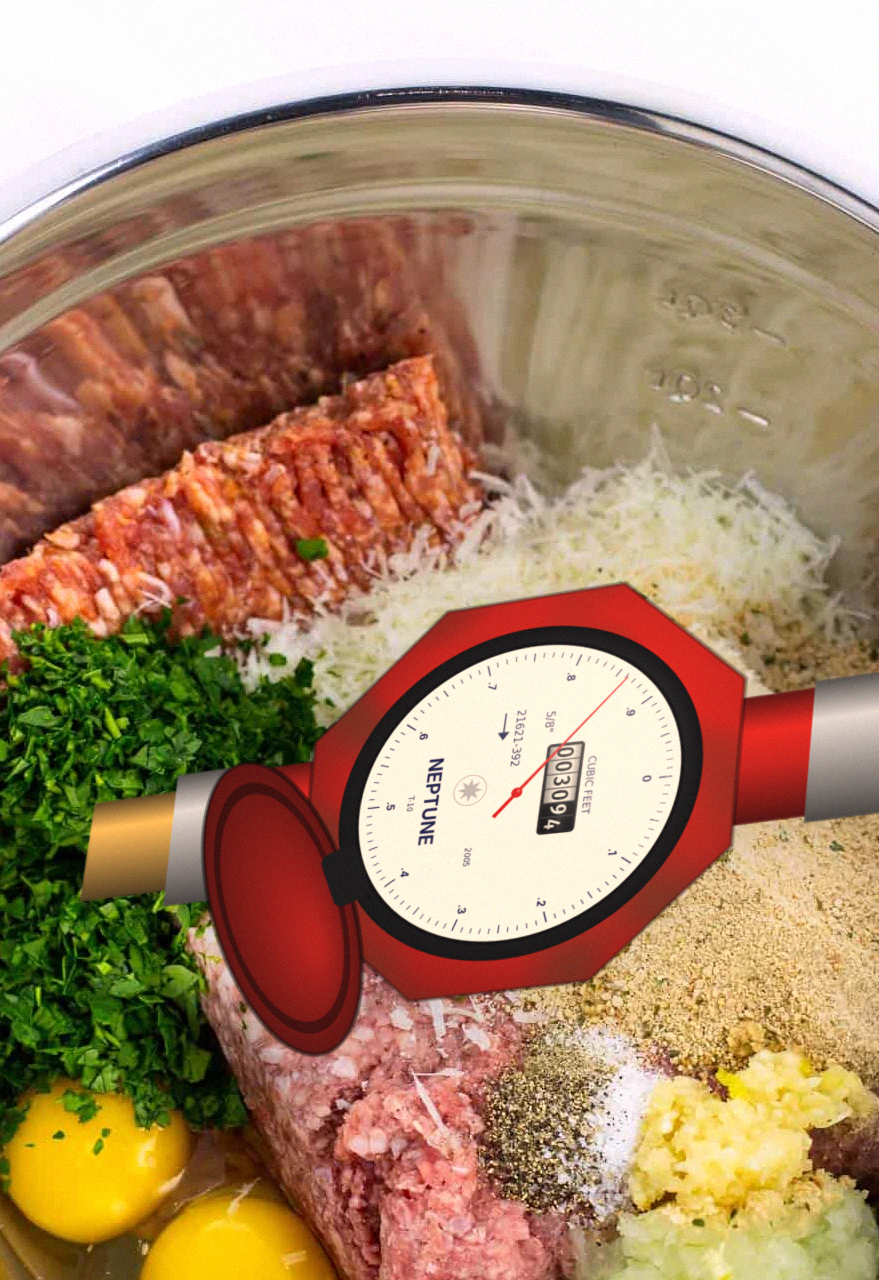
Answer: 3093.86 ft³
